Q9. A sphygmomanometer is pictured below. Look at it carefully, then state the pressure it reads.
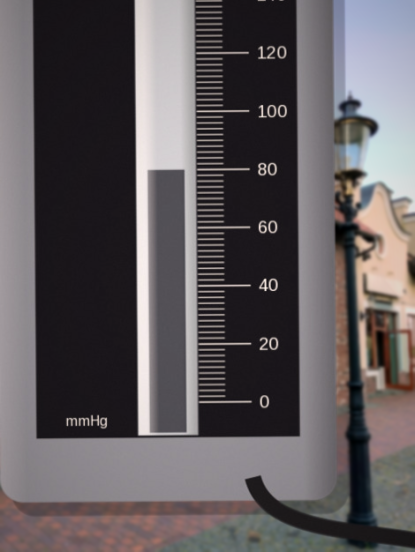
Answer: 80 mmHg
